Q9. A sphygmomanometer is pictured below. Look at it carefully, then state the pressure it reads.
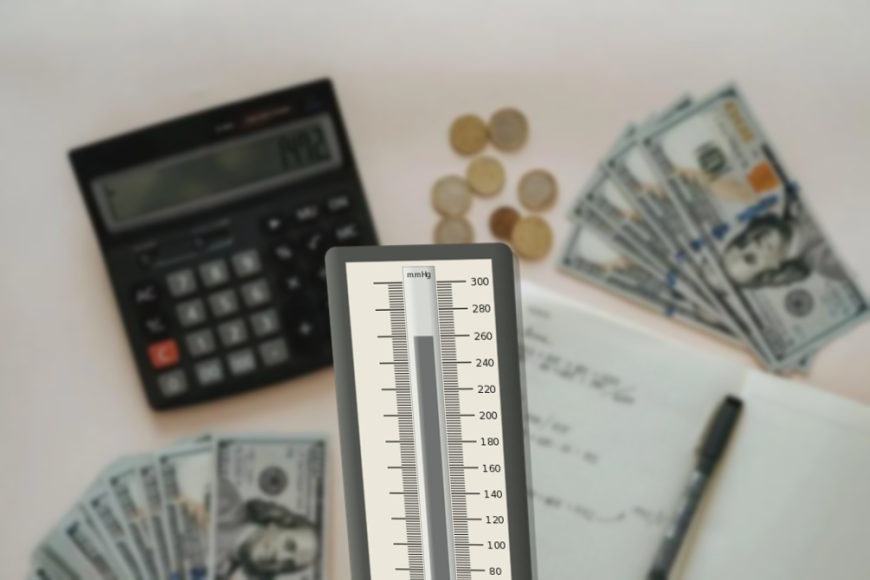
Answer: 260 mmHg
